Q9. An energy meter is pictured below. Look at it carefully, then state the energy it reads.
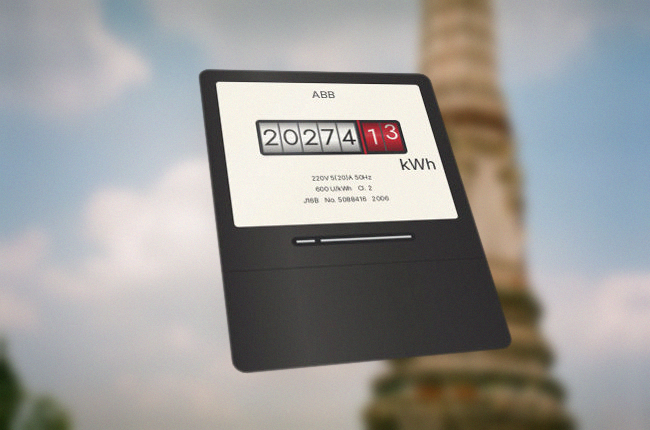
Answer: 20274.13 kWh
